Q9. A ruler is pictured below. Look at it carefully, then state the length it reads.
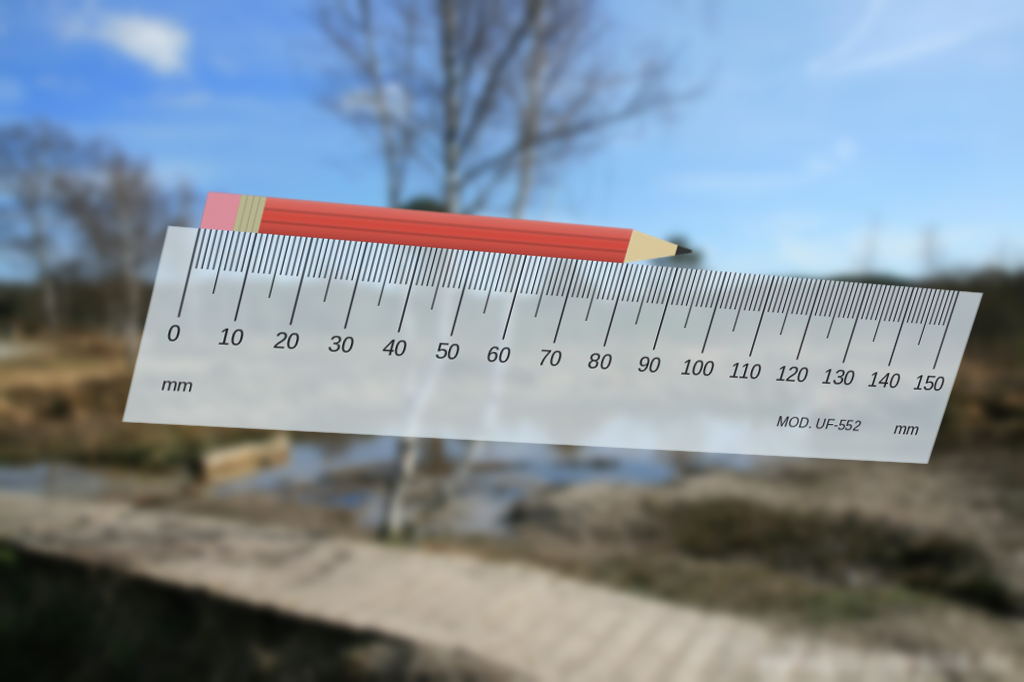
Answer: 92 mm
